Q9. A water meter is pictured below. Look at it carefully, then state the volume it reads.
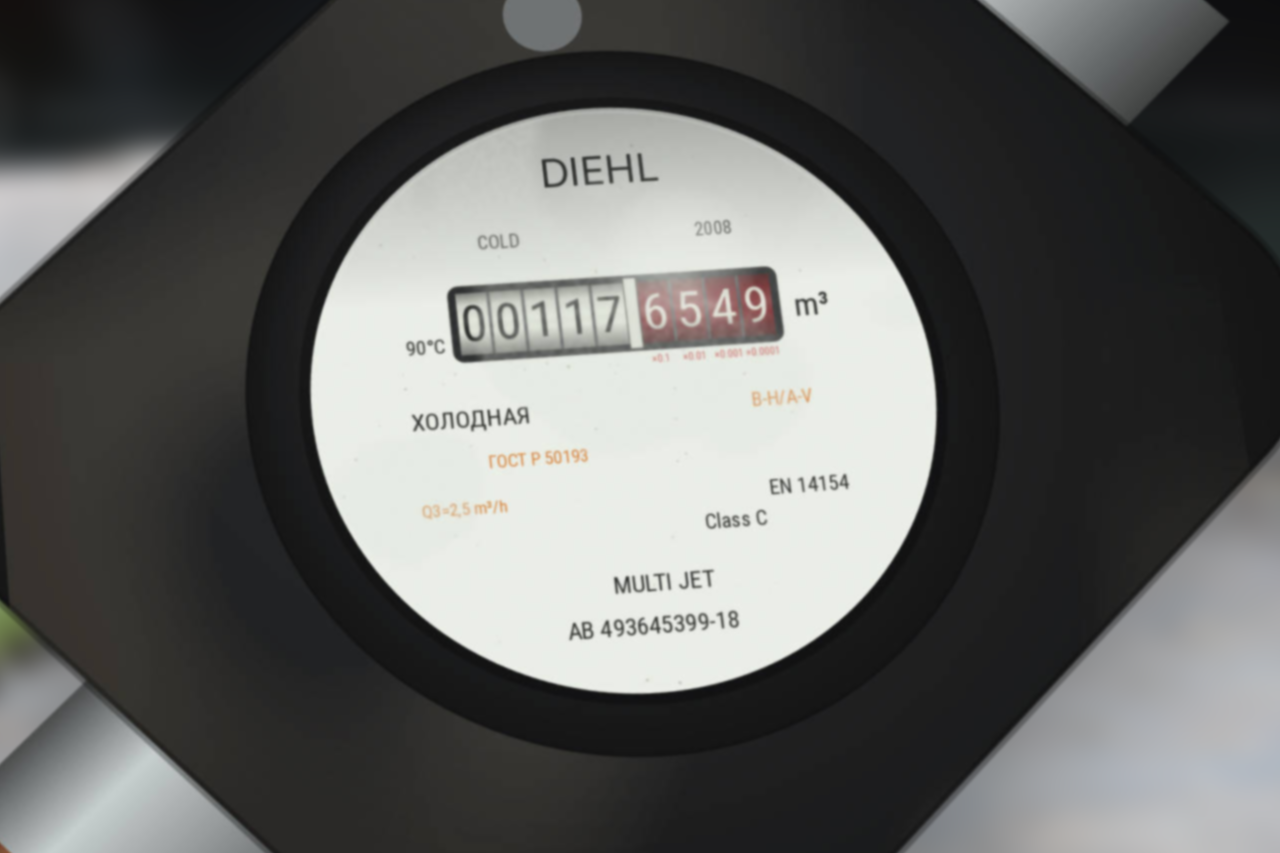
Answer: 117.6549 m³
